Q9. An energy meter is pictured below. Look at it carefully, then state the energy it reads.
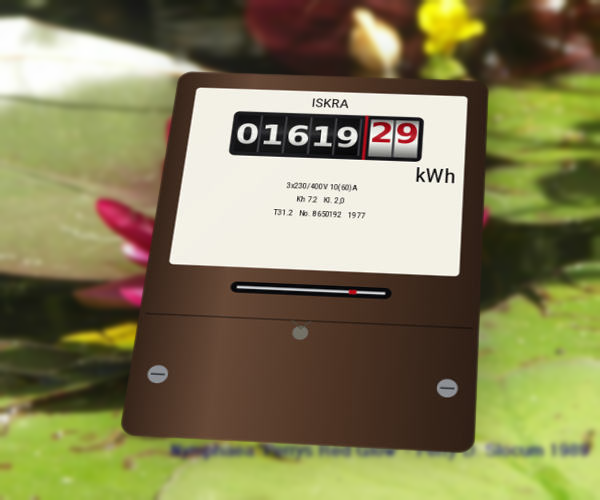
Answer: 1619.29 kWh
